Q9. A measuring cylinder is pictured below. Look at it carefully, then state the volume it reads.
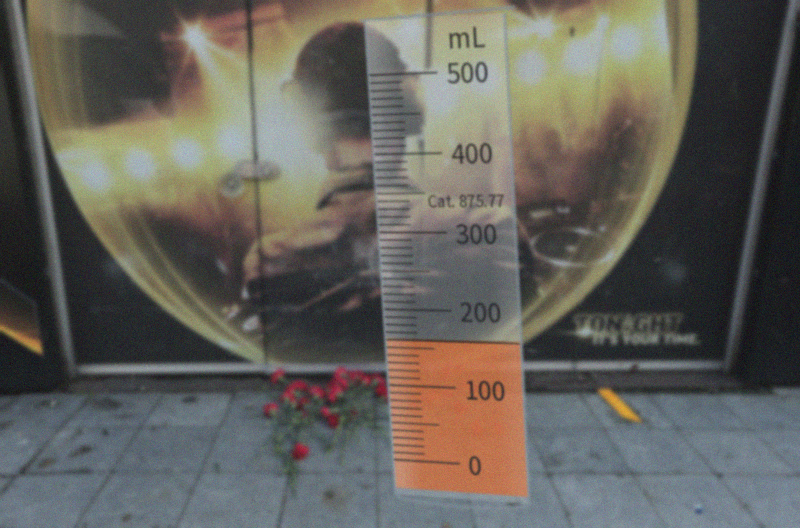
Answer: 160 mL
